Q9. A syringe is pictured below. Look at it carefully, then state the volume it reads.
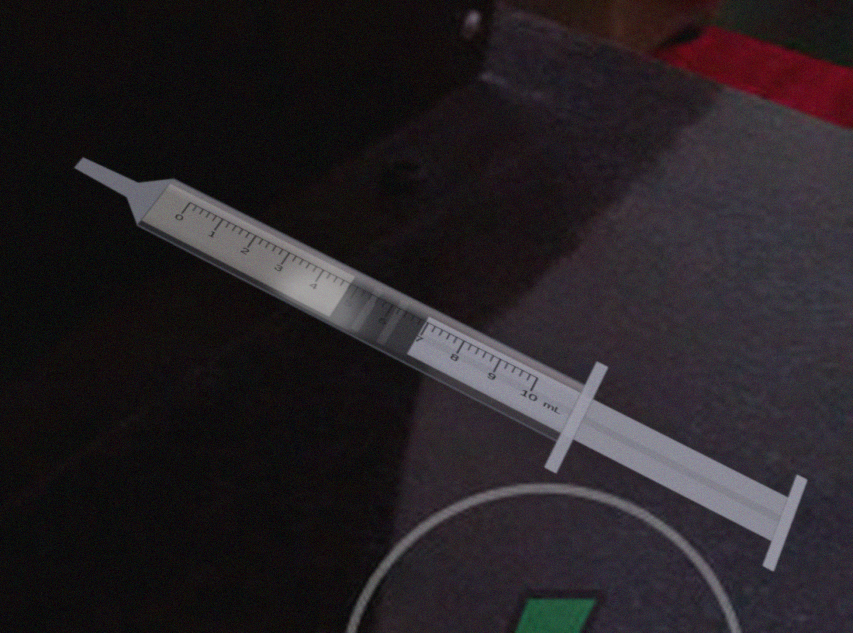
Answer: 4.8 mL
